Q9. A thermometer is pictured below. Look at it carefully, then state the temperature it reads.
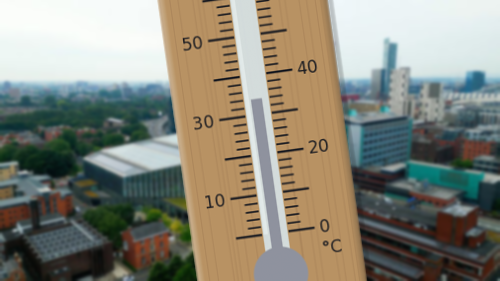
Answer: 34 °C
